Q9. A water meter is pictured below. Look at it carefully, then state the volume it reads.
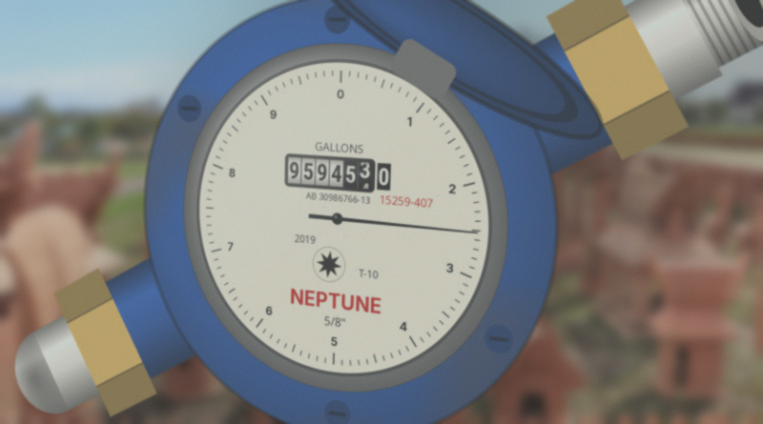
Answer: 9594532.5 gal
